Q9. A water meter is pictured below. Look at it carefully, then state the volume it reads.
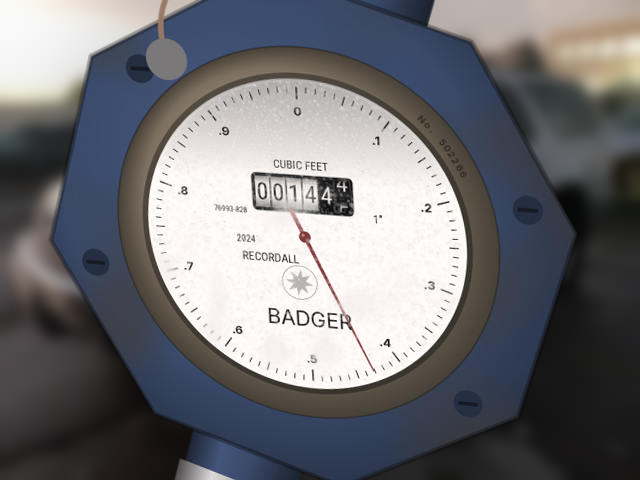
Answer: 1444.43 ft³
